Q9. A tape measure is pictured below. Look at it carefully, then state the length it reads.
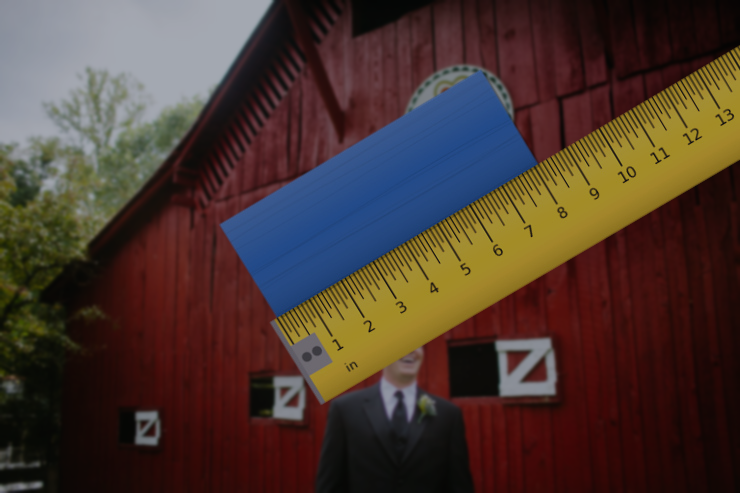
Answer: 8.125 in
